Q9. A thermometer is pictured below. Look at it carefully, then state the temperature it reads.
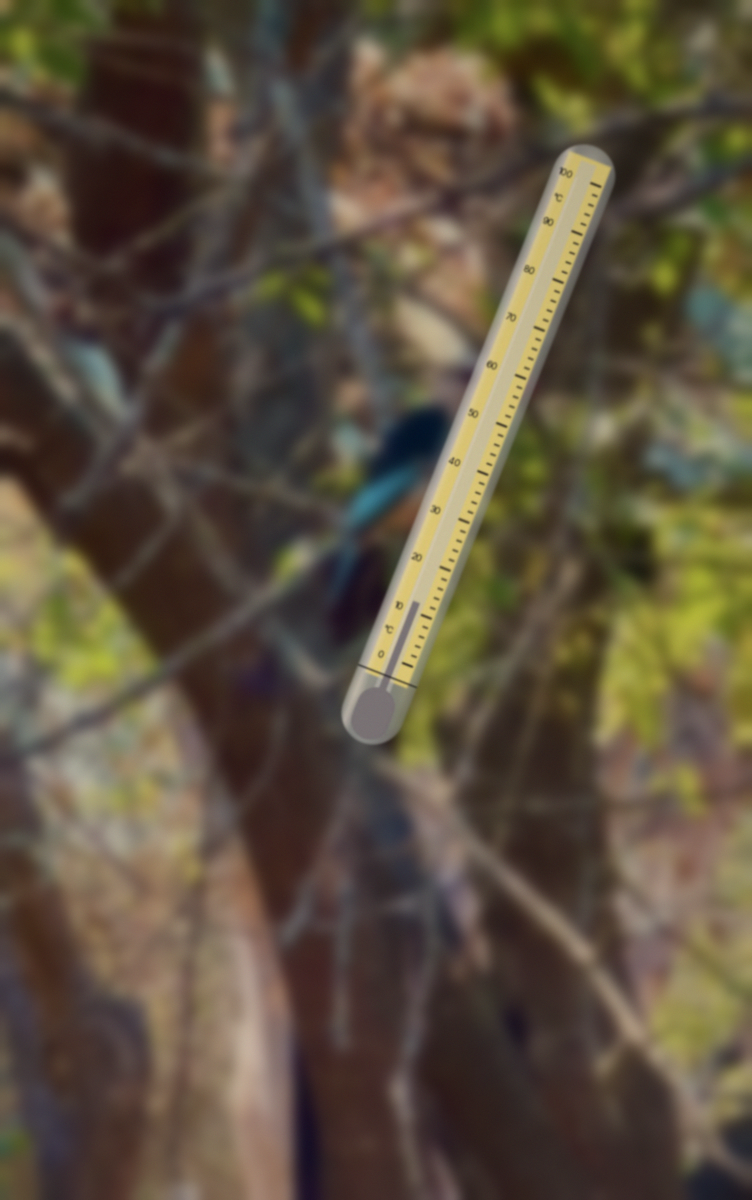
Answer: 12 °C
